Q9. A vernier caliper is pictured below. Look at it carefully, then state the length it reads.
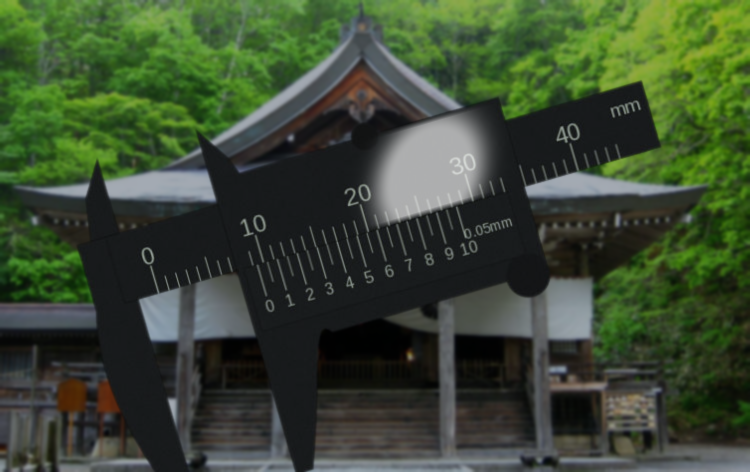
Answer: 9.4 mm
